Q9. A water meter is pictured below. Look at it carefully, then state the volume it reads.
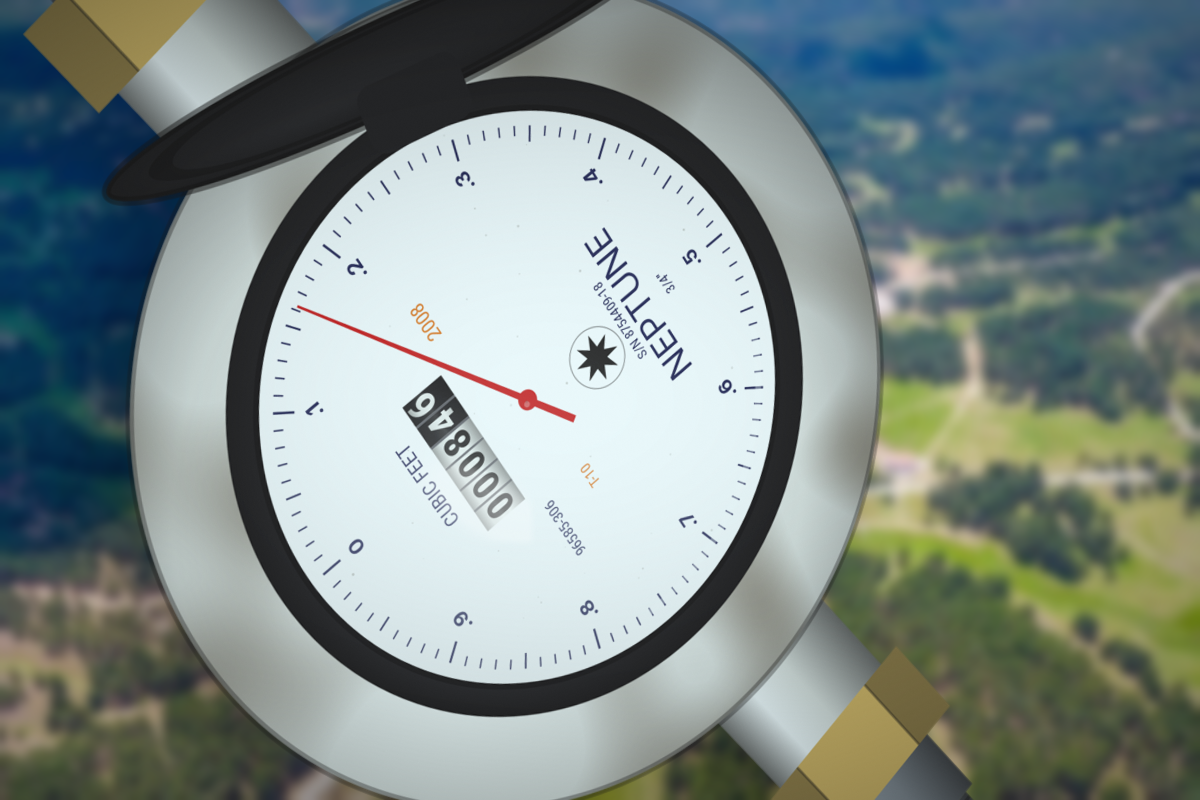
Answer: 846.16 ft³
